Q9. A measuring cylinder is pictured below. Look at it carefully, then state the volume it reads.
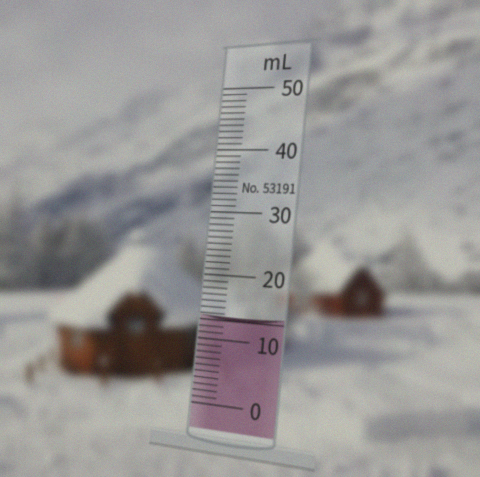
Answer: 13 mL
